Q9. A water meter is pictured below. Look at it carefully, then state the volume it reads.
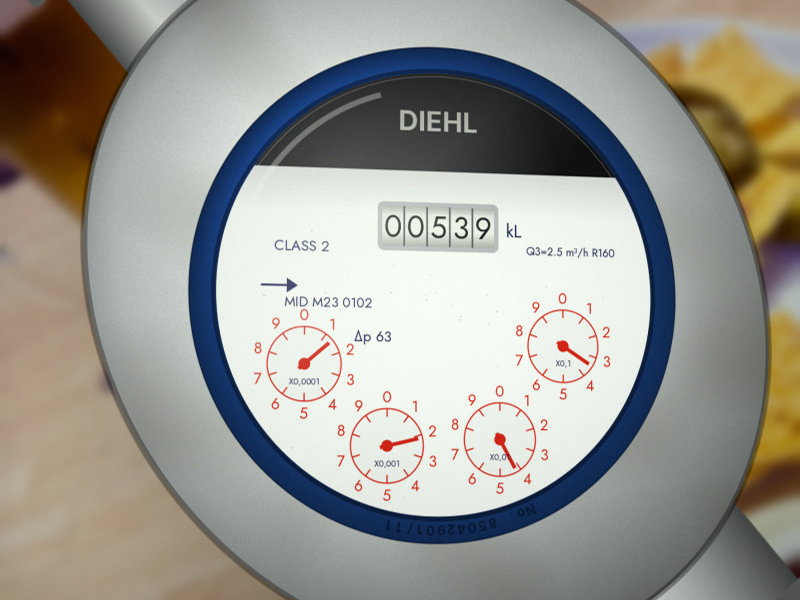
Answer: 539.3421 kL
